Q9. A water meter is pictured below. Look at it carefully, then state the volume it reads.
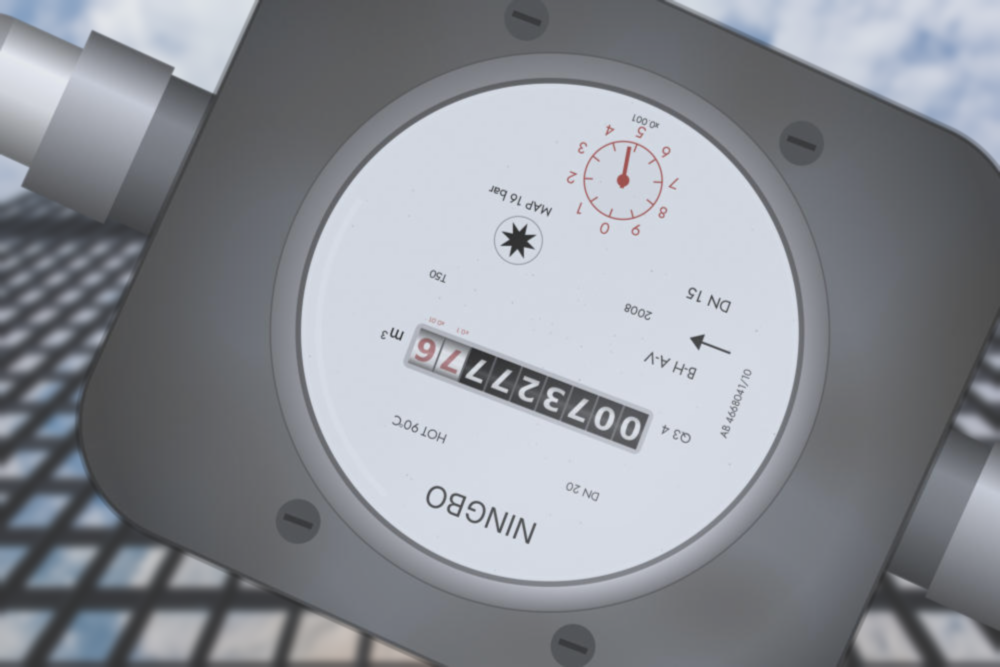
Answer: 73277.764 m³
